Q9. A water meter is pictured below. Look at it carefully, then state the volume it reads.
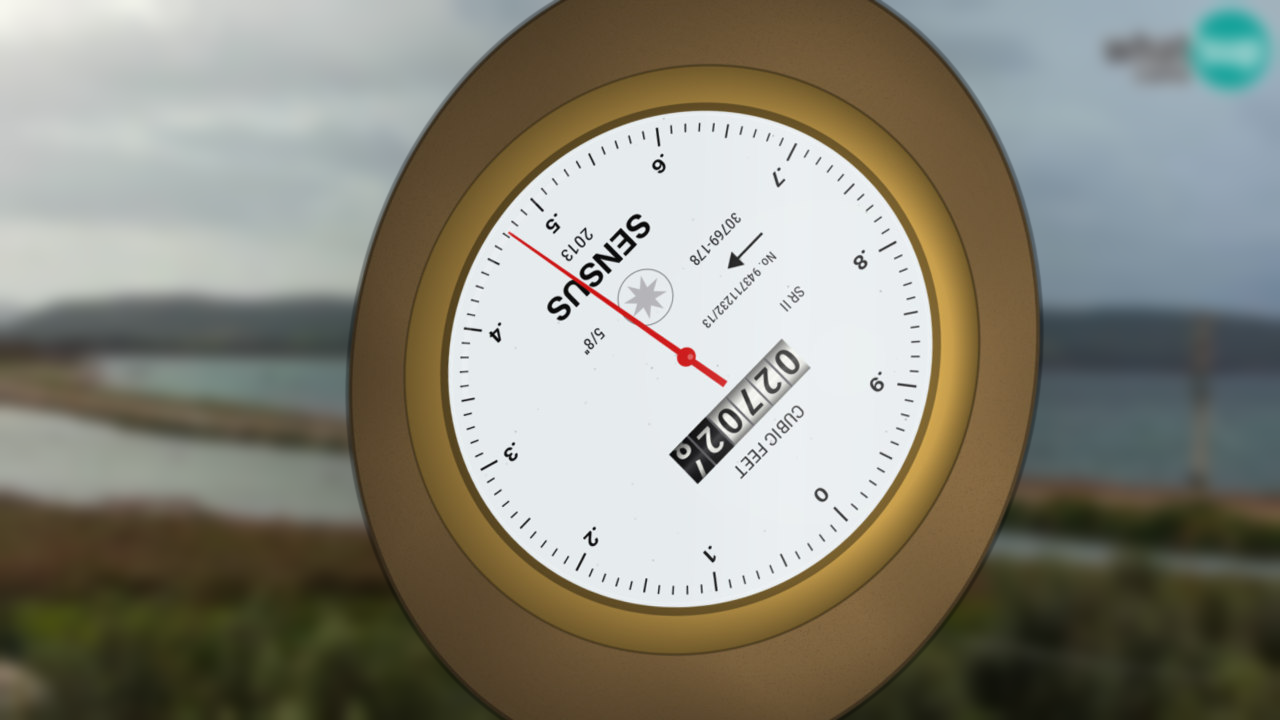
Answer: 27027.47 ft³
